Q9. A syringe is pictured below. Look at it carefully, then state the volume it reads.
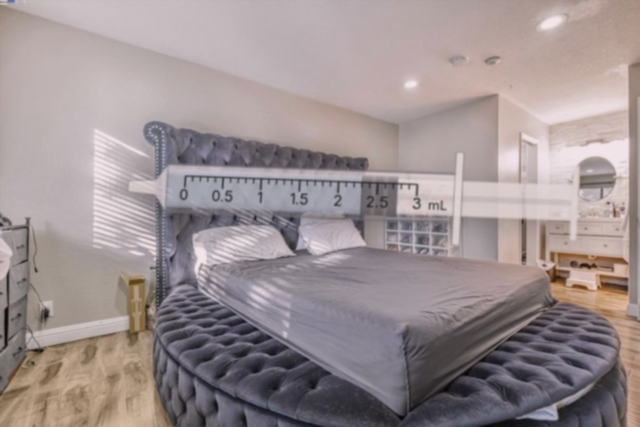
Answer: 2.3 mL
